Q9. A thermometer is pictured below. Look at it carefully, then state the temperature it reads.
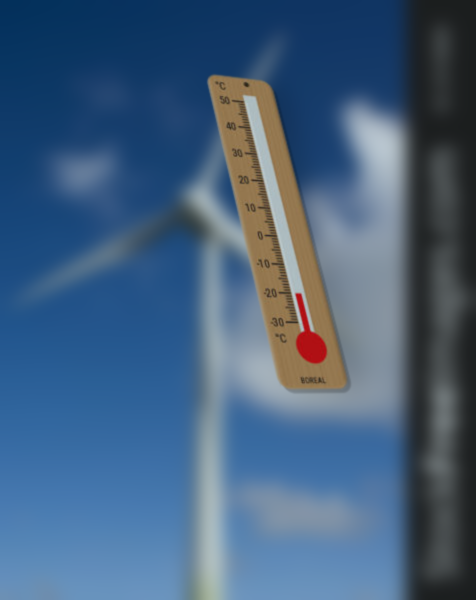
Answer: -20 °C
